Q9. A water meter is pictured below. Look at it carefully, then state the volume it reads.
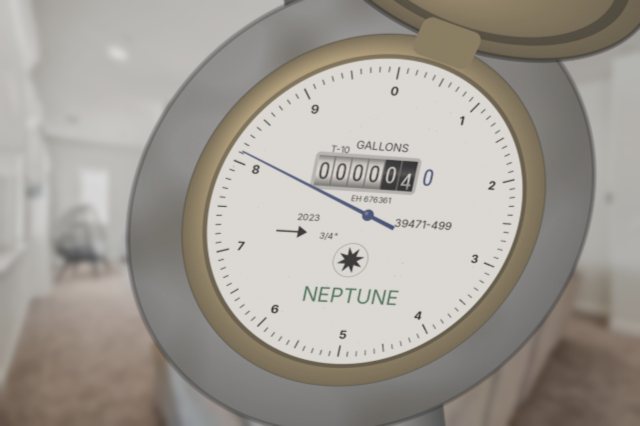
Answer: 38.1 gal
